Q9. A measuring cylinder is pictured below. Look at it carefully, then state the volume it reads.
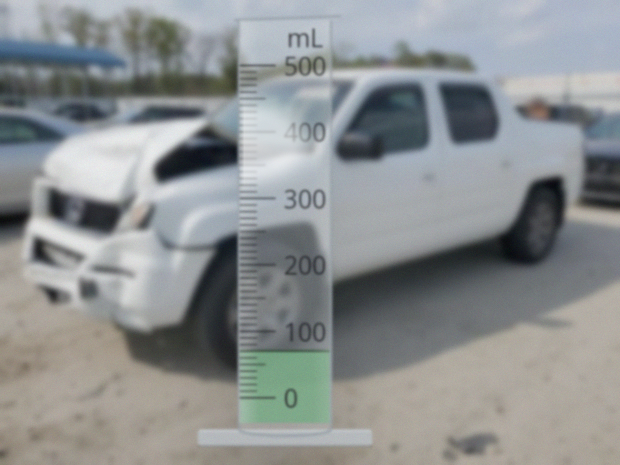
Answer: 70 mL
